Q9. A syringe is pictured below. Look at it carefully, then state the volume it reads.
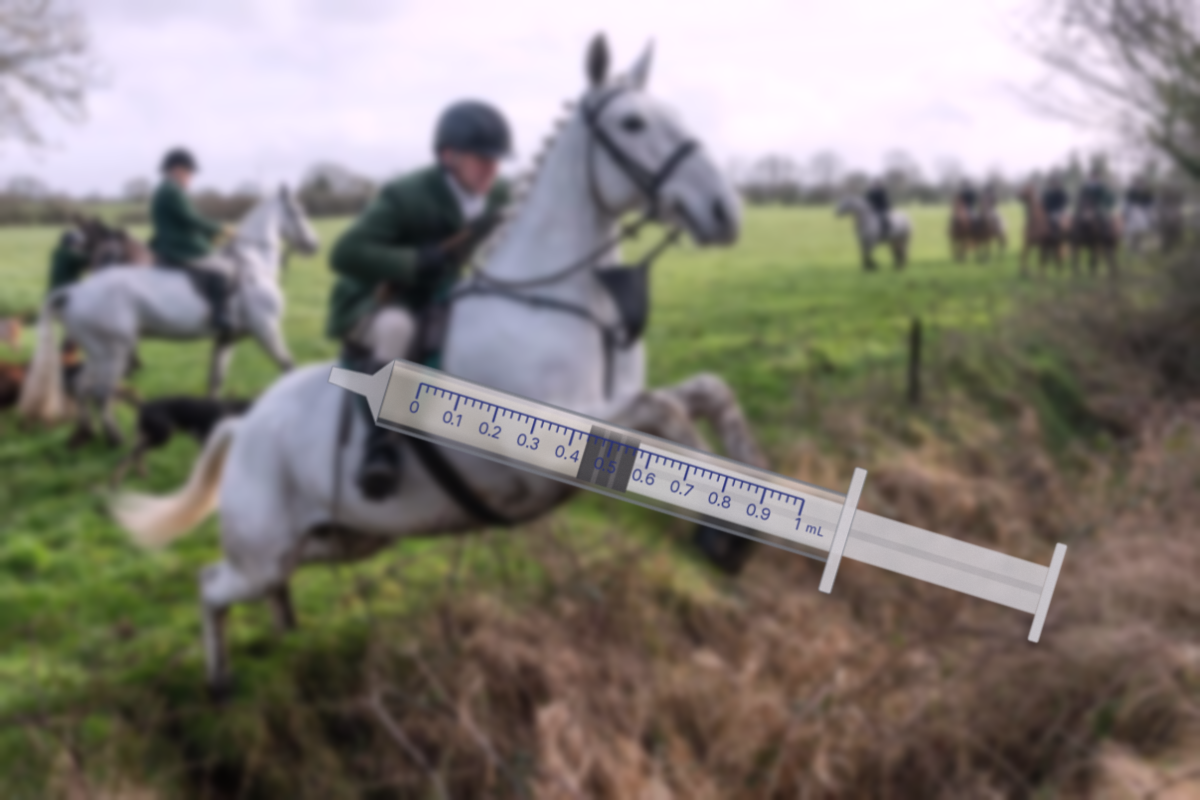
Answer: 0.44 mL
